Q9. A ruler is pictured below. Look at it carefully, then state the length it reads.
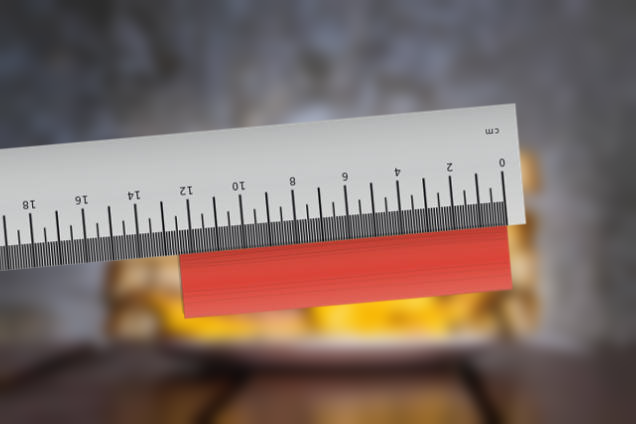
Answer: 12.5 cm
